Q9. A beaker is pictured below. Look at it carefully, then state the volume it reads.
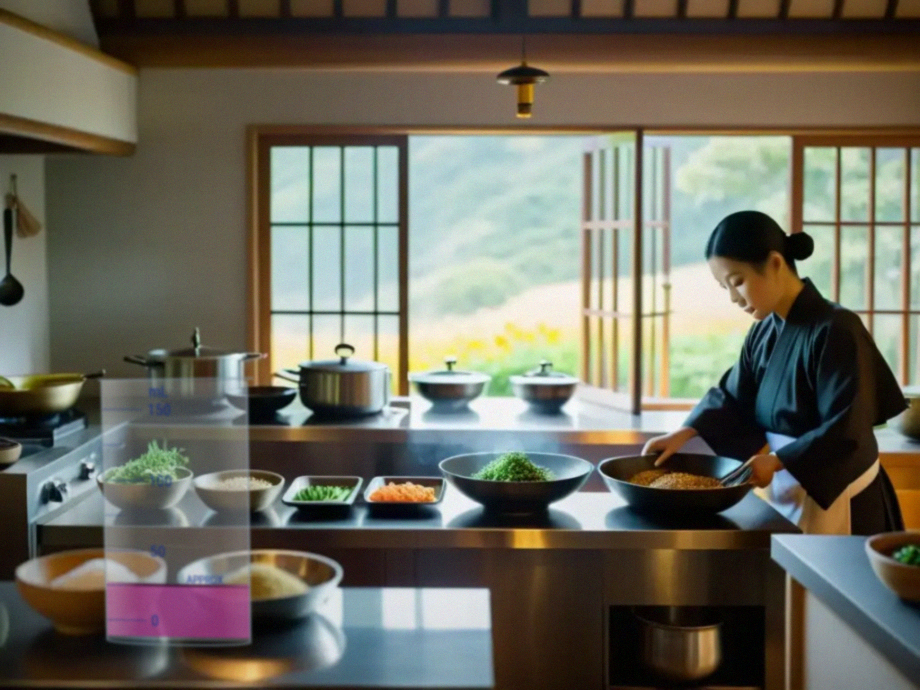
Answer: 25 mL
